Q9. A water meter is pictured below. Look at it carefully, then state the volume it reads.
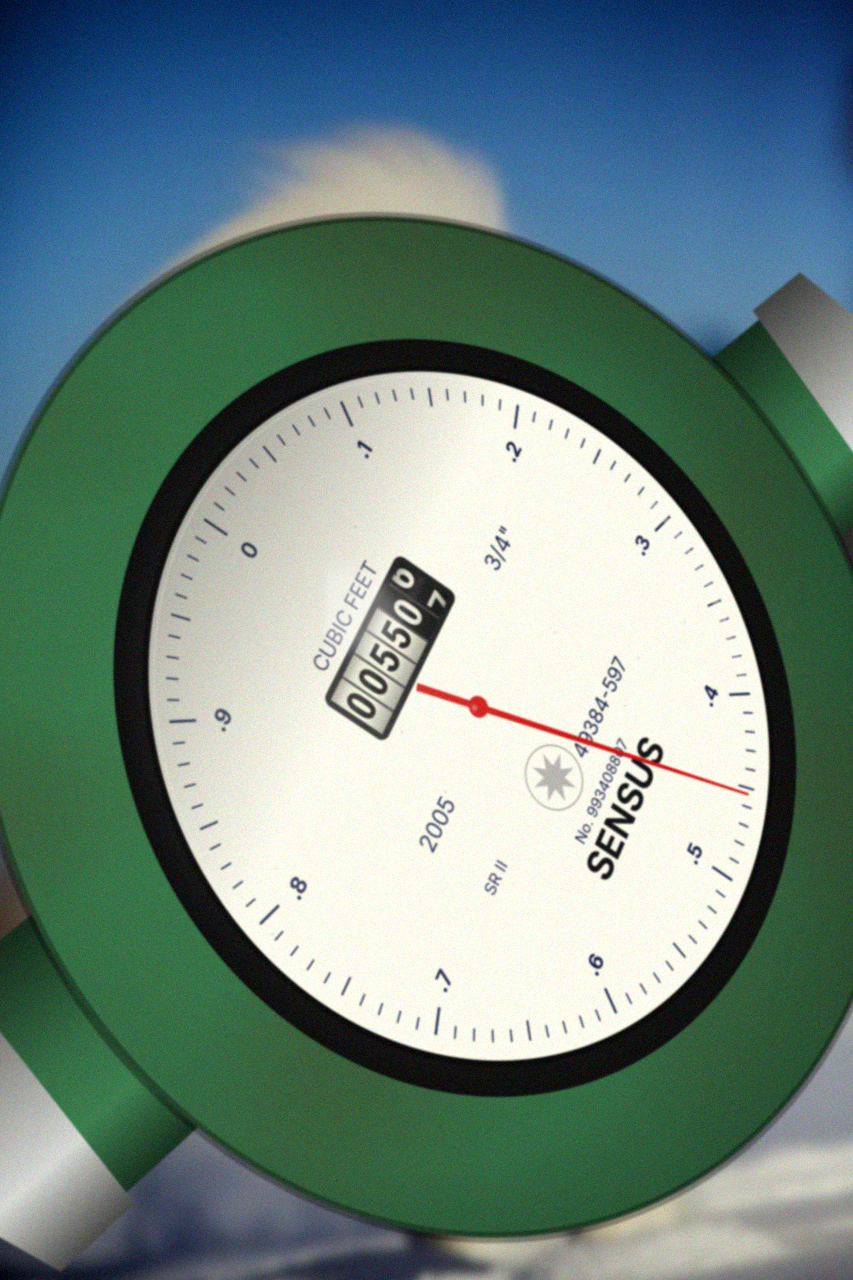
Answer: 5506.45 ft³
